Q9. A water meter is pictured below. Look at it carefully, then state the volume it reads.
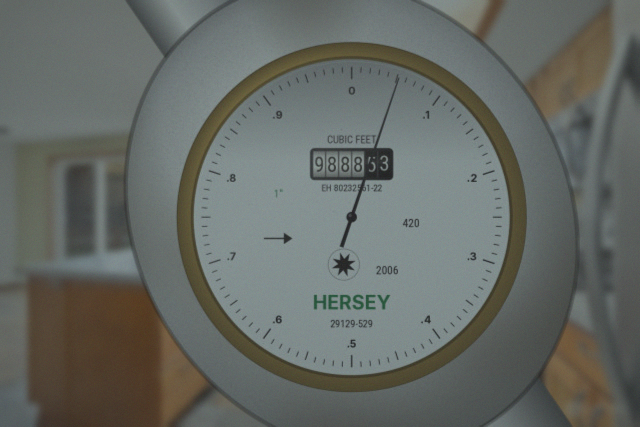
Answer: 988853.05 ft³
